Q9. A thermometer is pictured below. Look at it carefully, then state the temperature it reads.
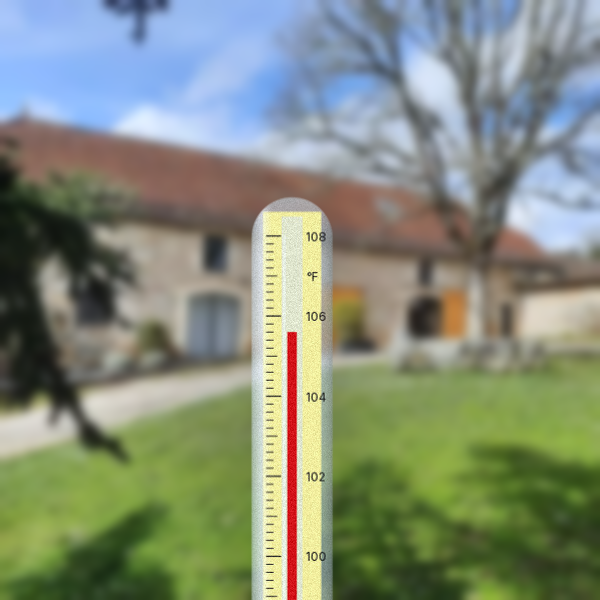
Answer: 105.6 °F
